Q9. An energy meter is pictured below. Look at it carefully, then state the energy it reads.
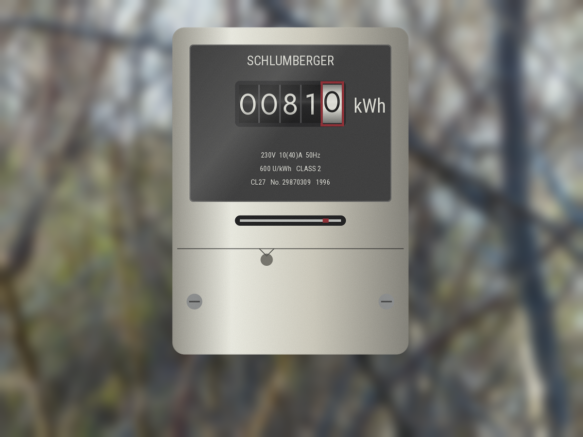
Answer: 81.0 kWh
